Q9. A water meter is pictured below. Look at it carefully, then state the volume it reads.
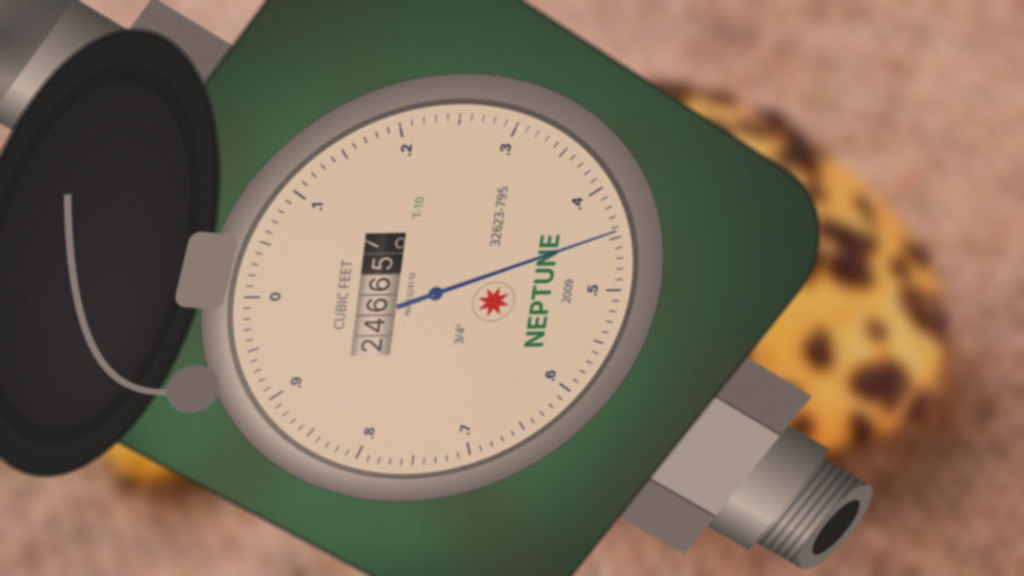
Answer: 246657.44 ft³
